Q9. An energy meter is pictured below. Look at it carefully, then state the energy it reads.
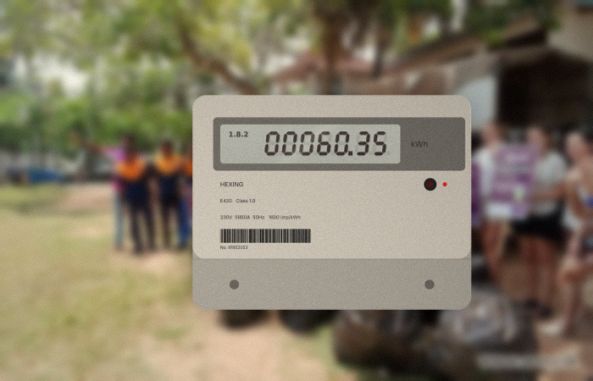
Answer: 60.35 kWh
